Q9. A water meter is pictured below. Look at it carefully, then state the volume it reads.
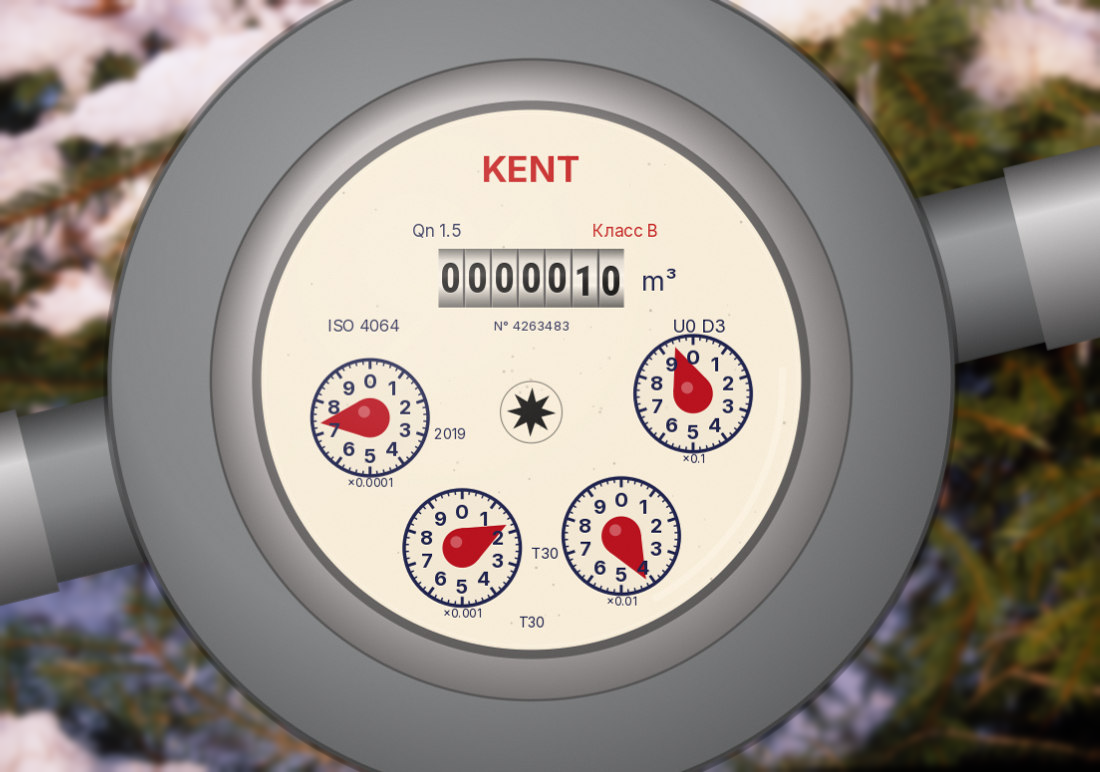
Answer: 9.9417 m³
